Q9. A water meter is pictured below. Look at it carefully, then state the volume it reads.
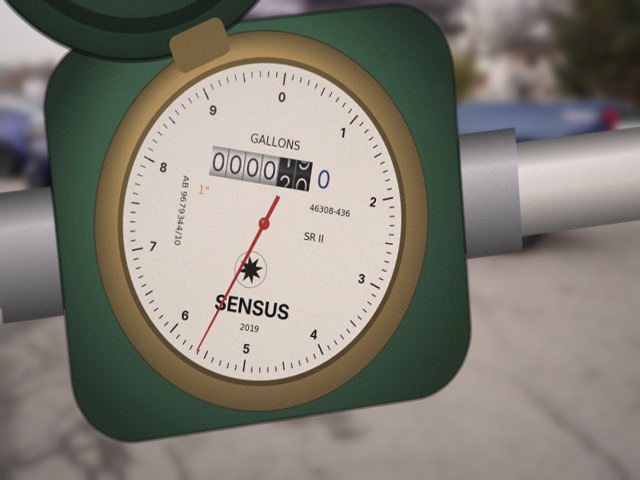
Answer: 195.6 gal
